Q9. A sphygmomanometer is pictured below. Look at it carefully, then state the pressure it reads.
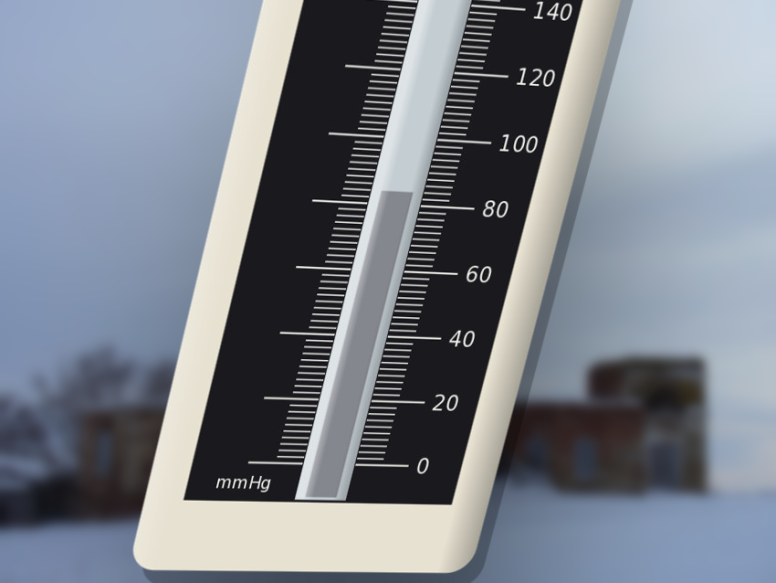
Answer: 84 mmHg
